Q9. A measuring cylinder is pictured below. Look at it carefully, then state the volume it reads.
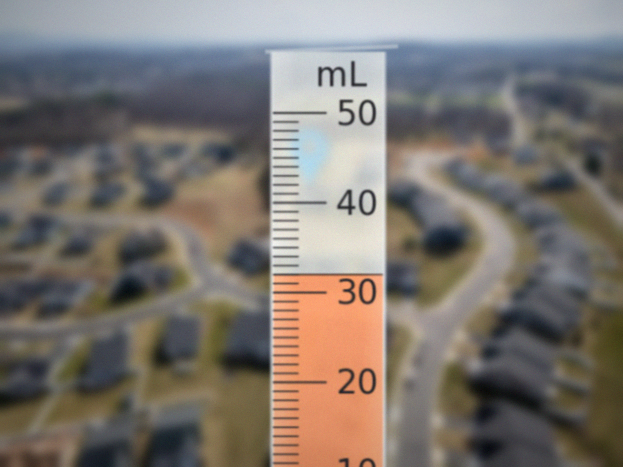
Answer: 32 mL
